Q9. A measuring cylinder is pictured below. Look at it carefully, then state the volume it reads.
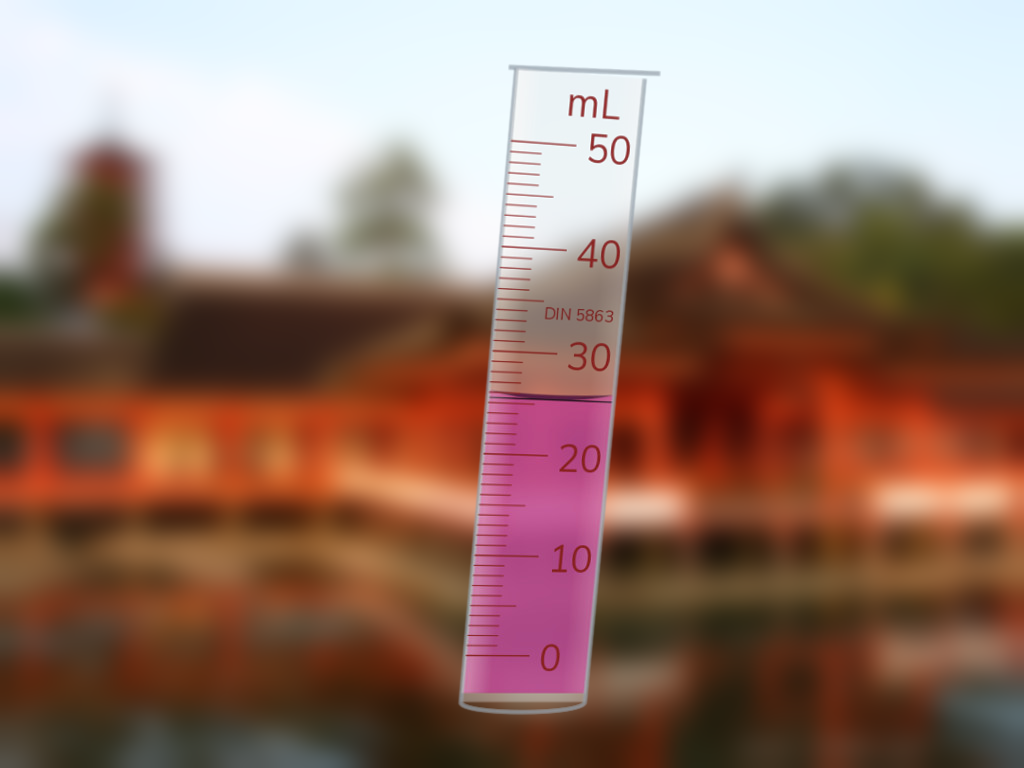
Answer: 25.5 mL
